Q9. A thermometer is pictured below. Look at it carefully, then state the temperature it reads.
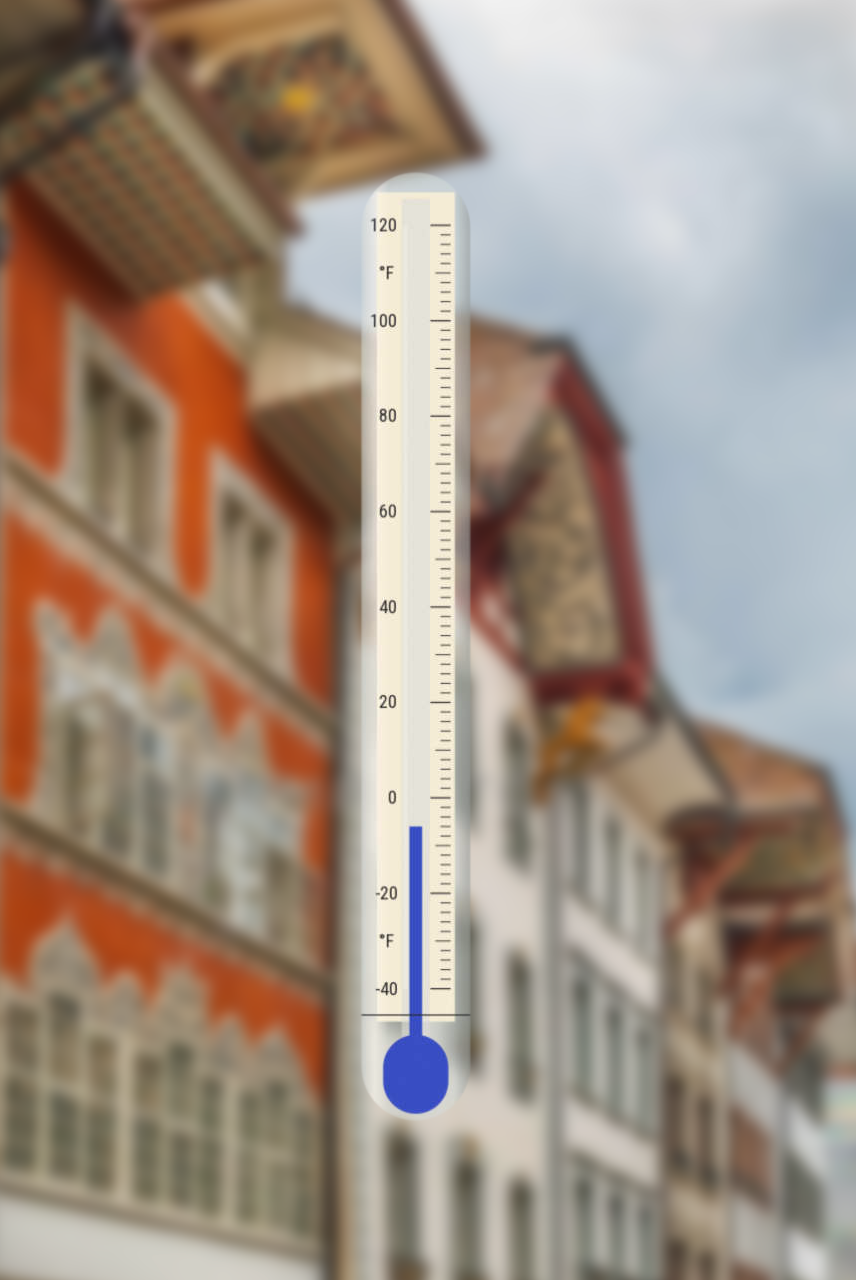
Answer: -6 °F
